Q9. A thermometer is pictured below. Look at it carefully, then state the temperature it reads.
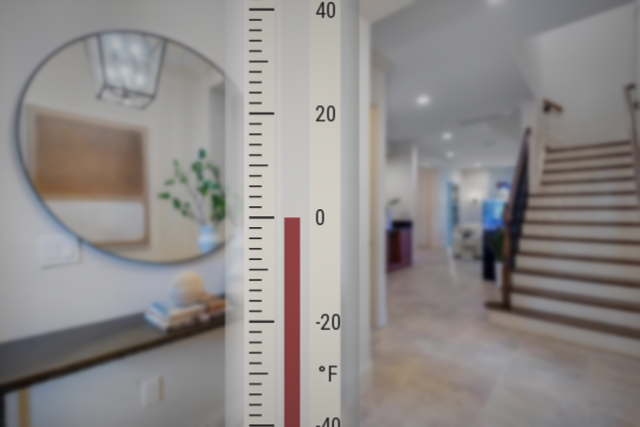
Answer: 0 °F
